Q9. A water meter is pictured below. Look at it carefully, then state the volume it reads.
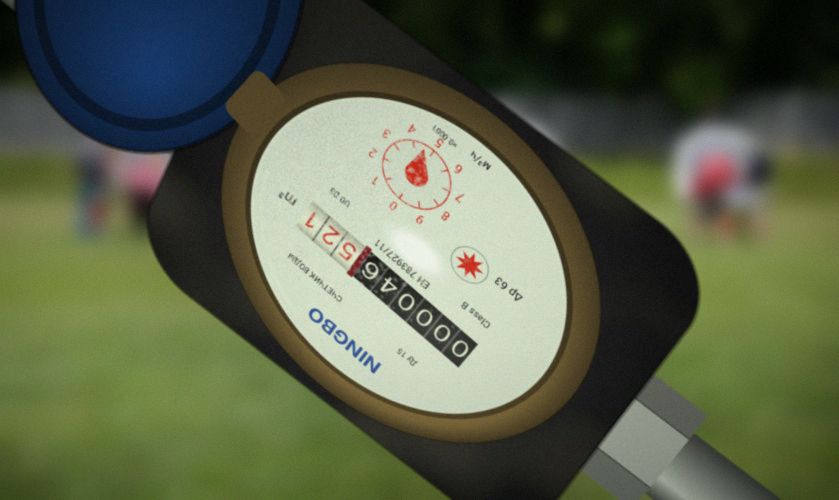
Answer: 46.5214 m³
